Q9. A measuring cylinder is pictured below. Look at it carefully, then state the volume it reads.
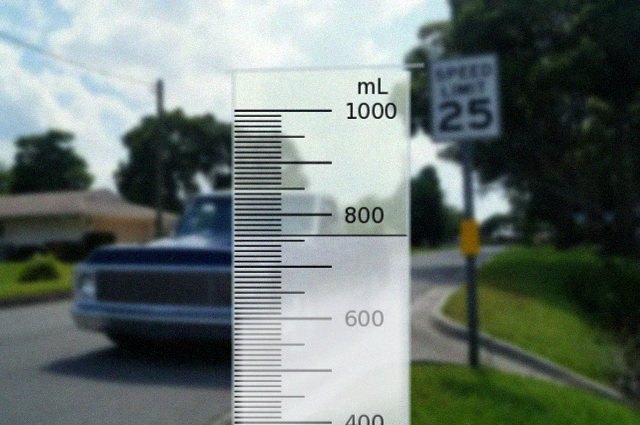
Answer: 760 mL
